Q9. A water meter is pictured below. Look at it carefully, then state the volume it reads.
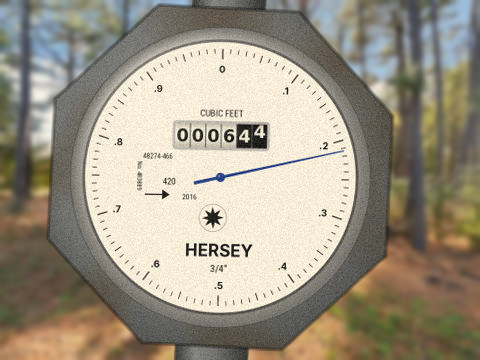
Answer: 644.21 ft³
